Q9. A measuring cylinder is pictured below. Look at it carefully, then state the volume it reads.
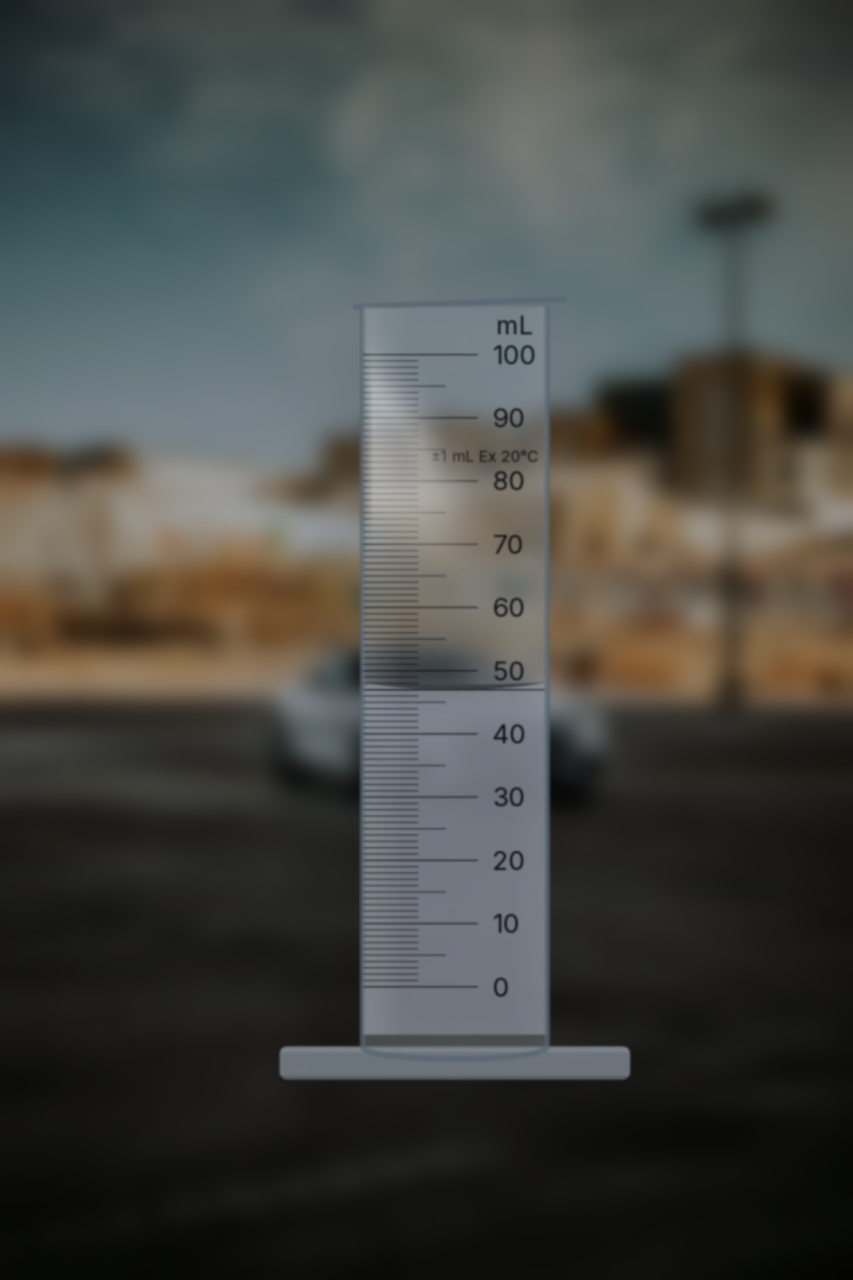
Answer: 47 mL
